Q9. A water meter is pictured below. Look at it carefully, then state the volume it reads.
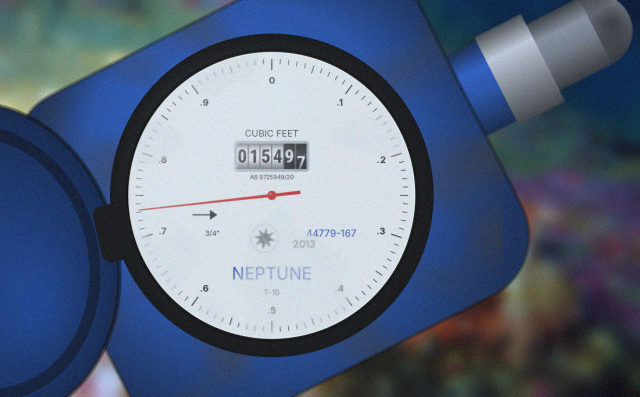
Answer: 15496.73 ft³
